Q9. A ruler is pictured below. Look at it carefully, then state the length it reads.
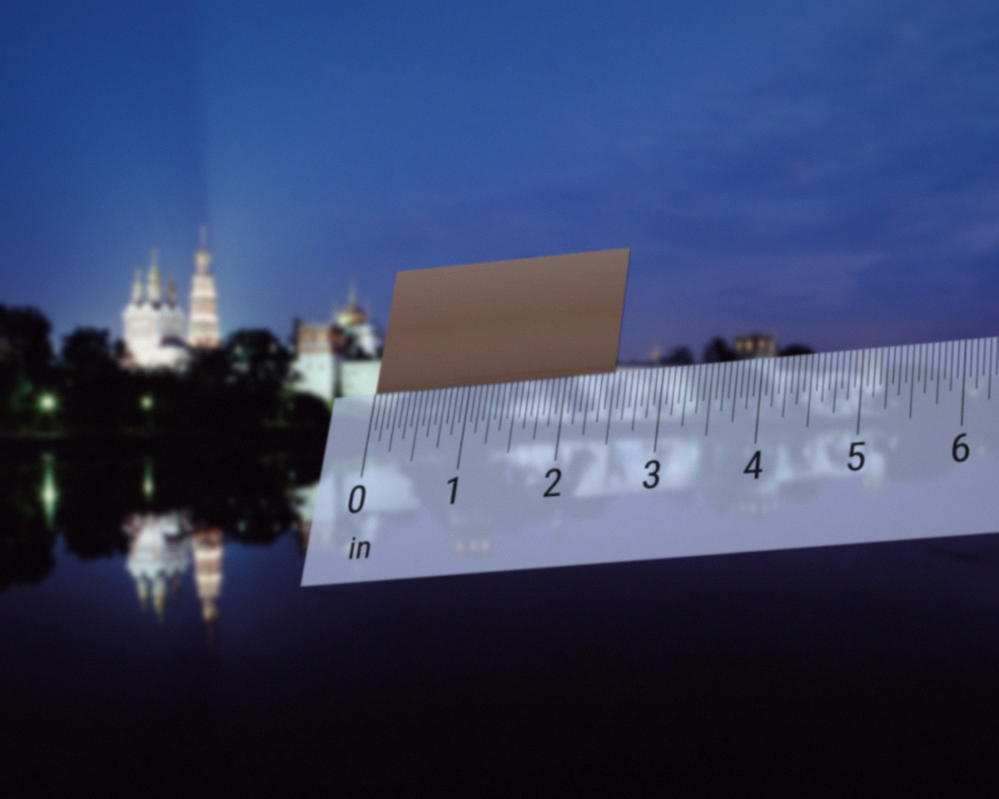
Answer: 2.5 in
